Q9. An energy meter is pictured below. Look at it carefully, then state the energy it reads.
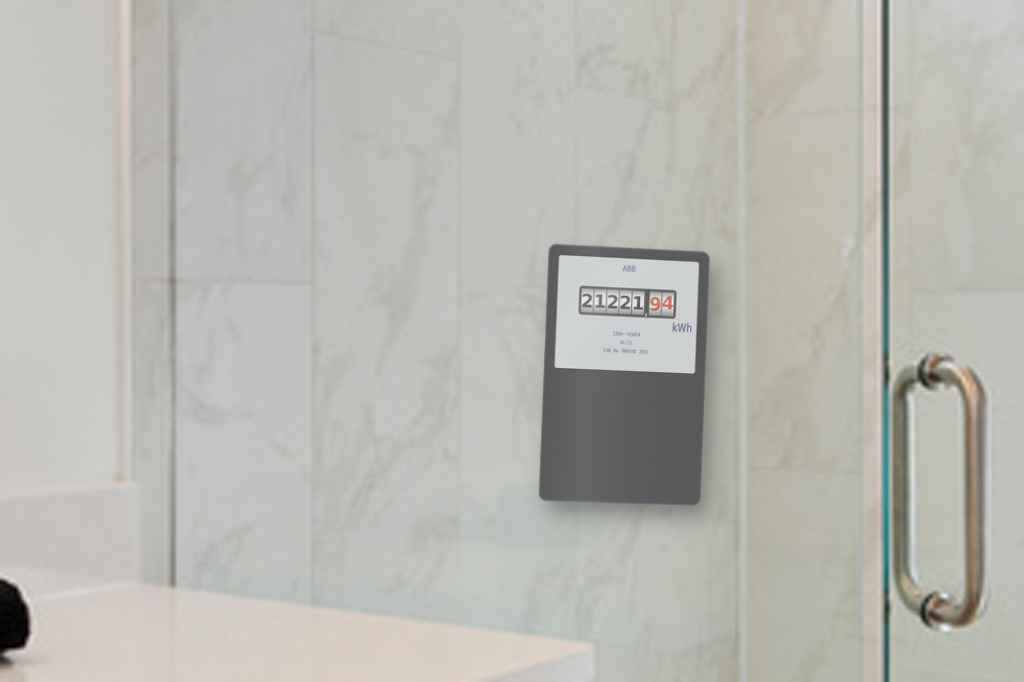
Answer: 21221.94 kWh
